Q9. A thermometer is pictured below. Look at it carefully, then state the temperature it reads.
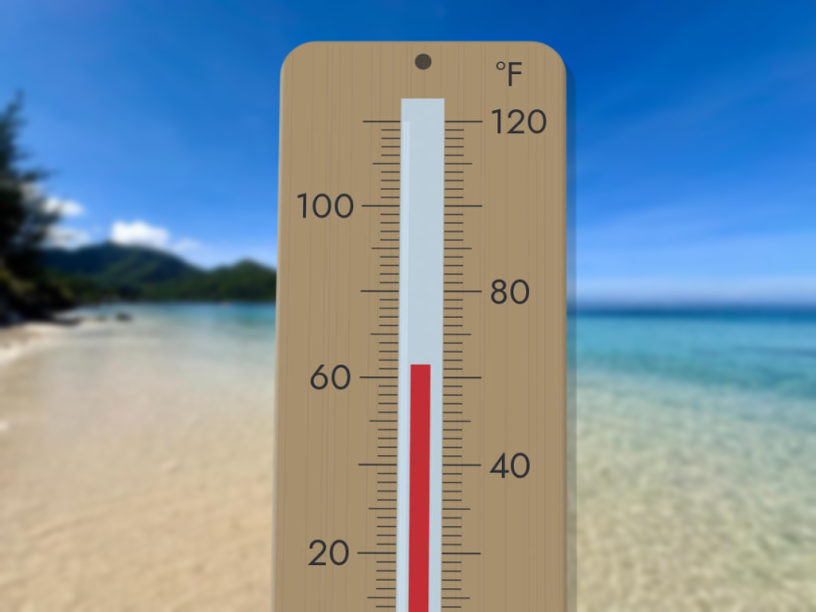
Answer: 63 °F
